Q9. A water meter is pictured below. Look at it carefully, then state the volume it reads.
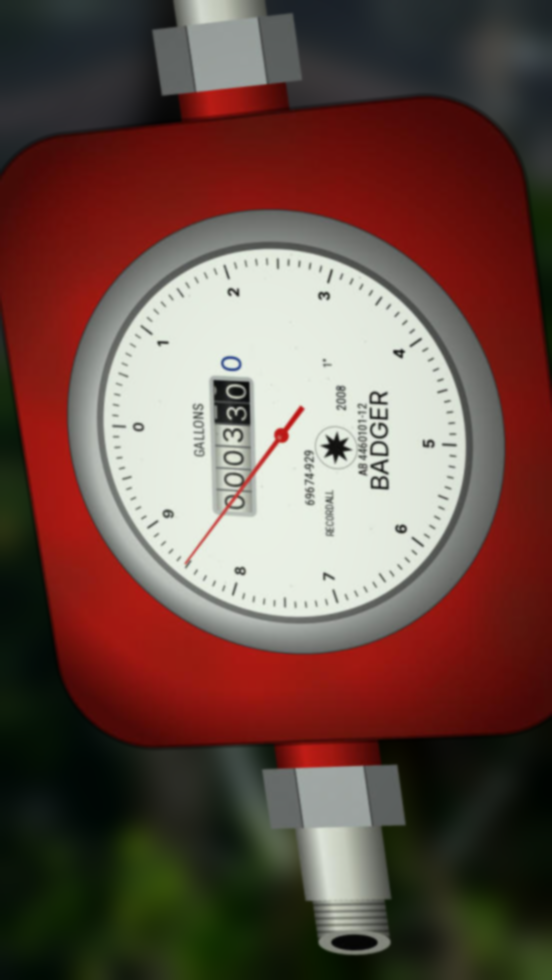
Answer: 3298.5 gal
